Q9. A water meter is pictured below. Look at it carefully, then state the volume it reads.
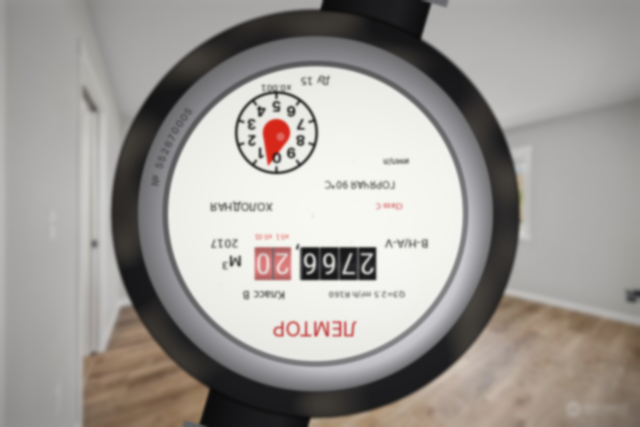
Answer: 2766.200 m³
